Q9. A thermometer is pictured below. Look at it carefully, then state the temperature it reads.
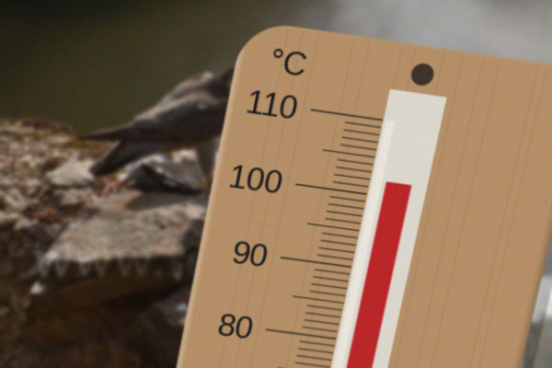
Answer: 102 °C
